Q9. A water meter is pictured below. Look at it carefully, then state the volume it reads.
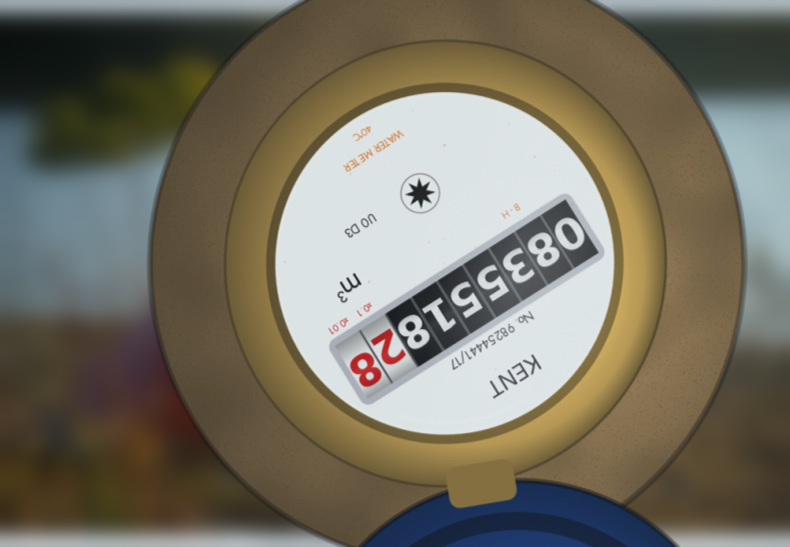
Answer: 835518.28 m³
